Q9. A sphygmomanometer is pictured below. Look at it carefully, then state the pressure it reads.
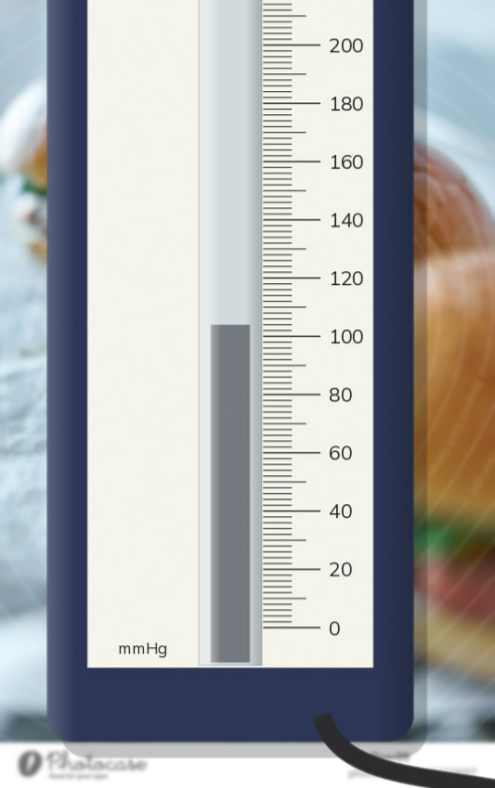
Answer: 104 mmHg
